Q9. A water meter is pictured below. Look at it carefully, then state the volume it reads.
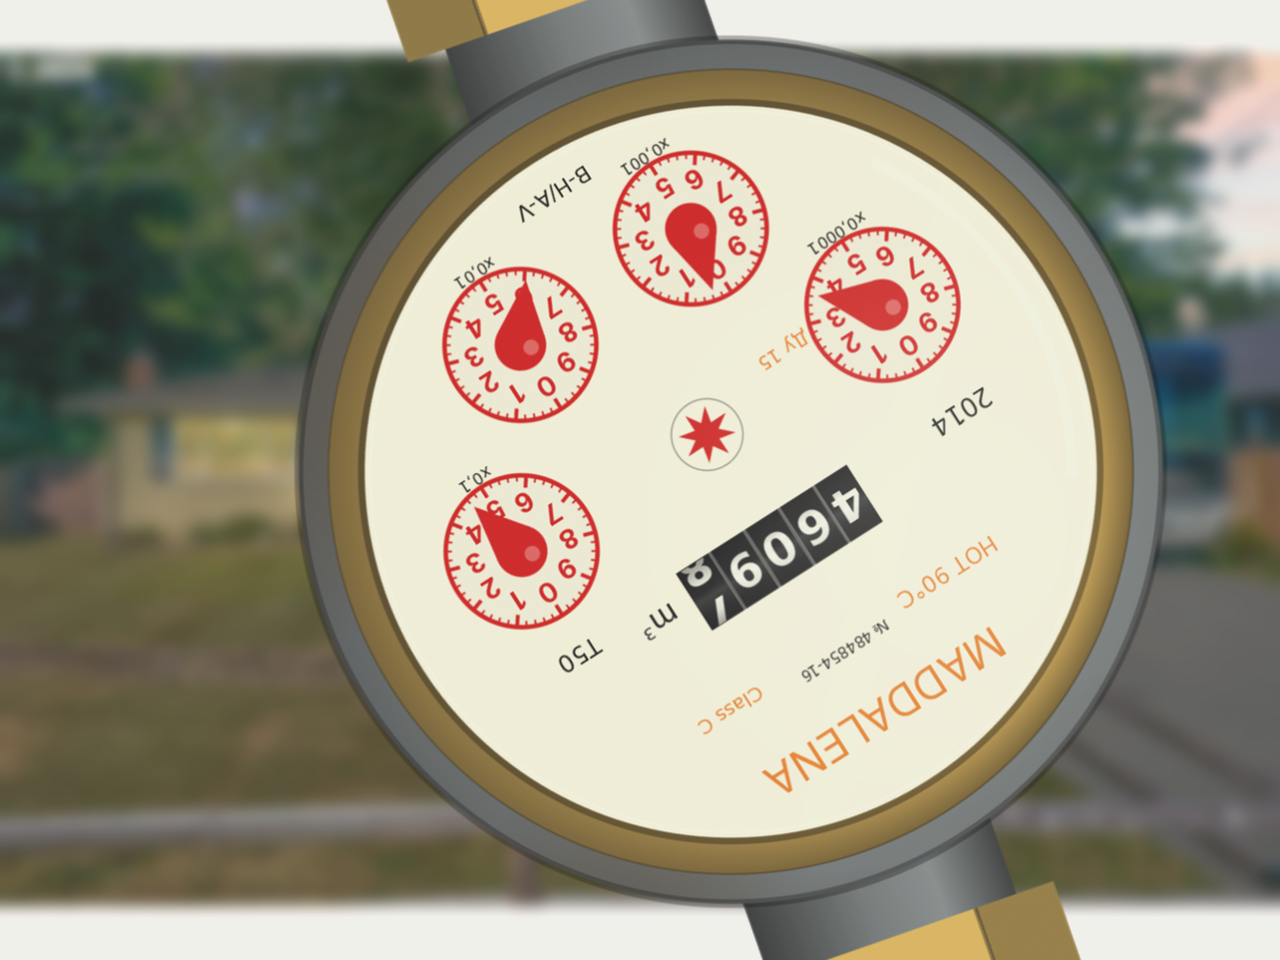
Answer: 46097.4603 m³
